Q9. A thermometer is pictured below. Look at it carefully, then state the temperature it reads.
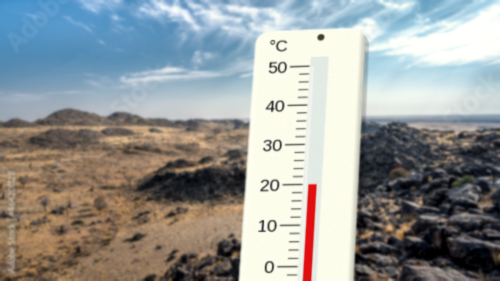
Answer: 20 °C
